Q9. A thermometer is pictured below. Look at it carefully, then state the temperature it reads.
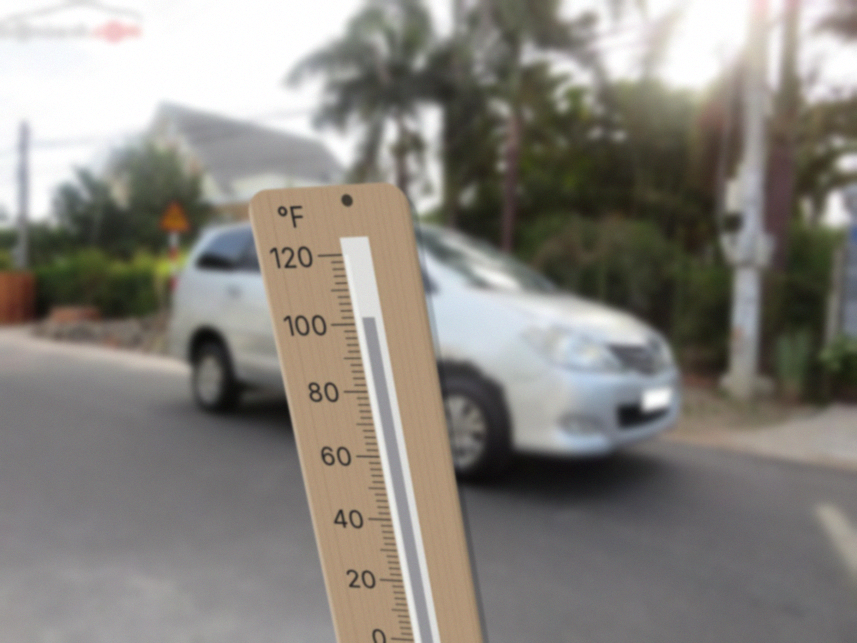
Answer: 102 °F
